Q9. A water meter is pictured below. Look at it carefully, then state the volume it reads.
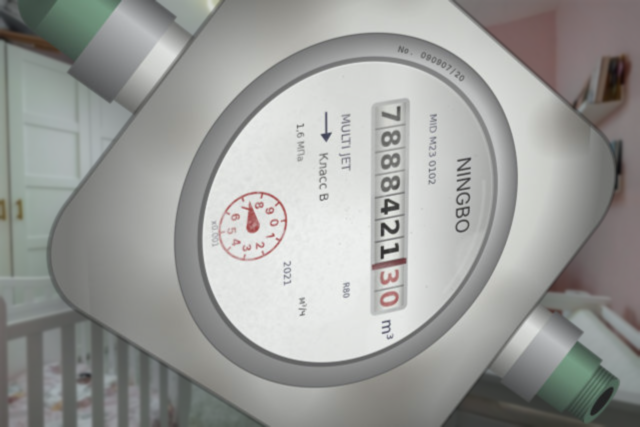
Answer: 7888421.307 m³
